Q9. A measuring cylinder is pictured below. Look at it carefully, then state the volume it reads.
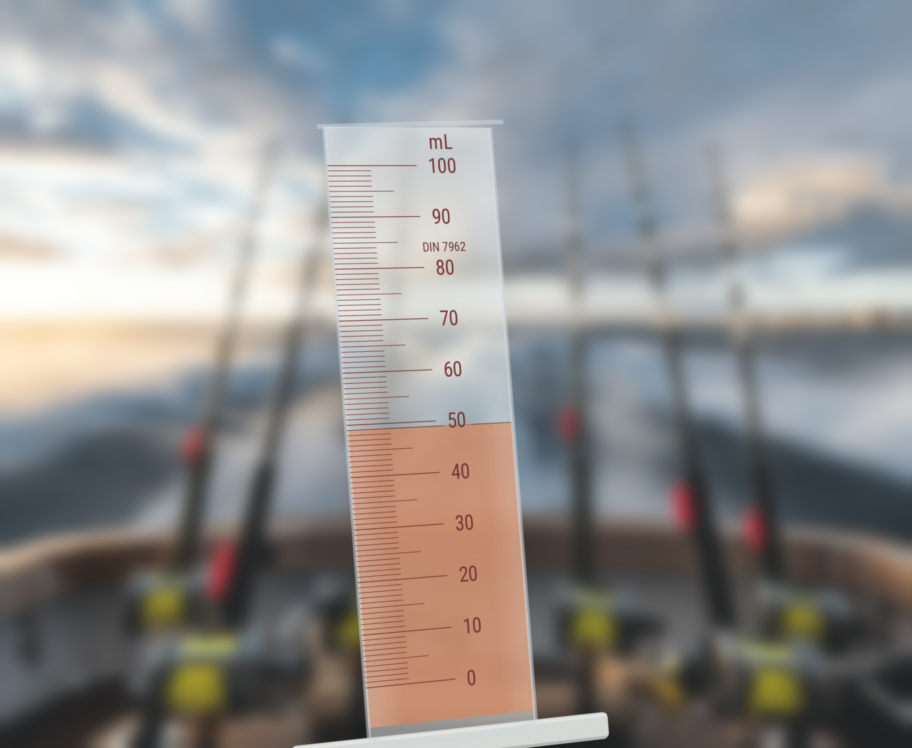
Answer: 49 mL
